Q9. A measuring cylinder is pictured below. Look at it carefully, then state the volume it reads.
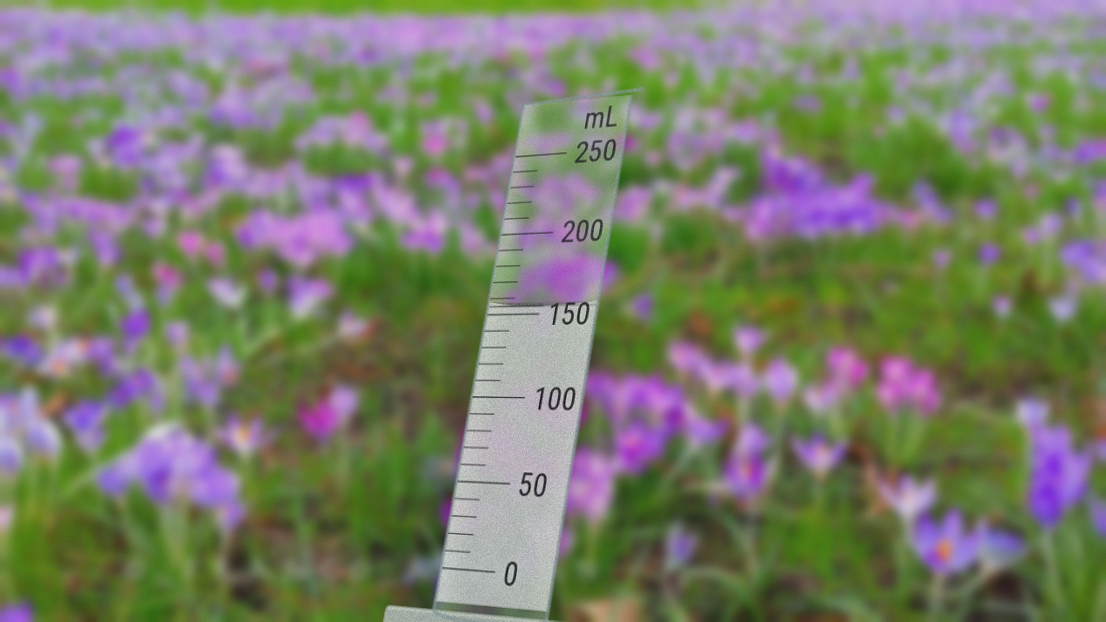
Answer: 155 mL
